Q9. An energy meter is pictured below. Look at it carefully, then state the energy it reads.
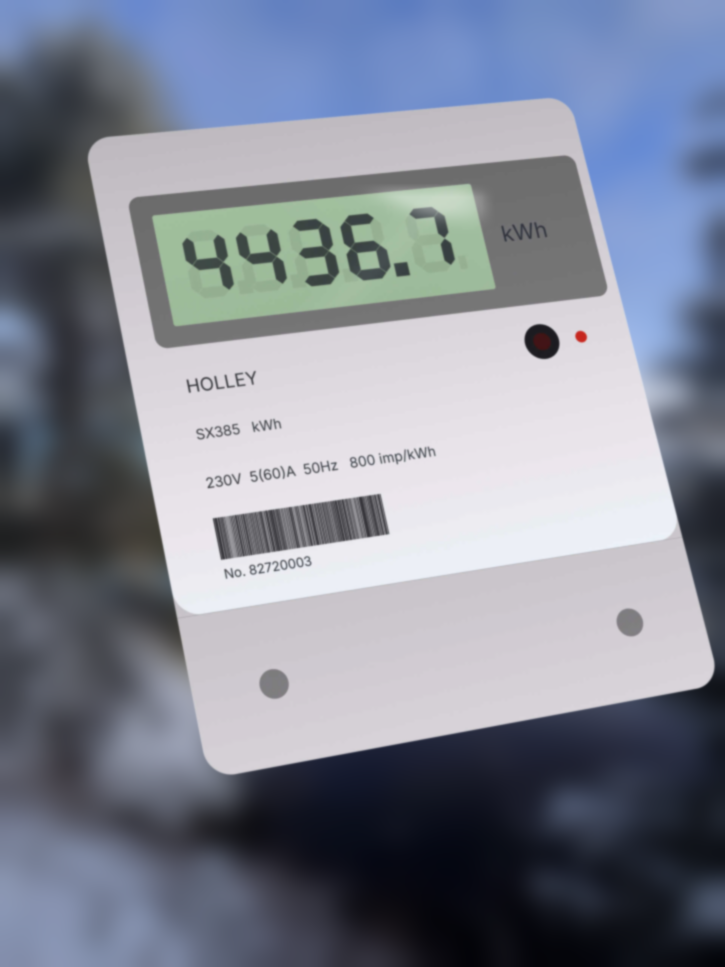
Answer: 4436.7 kWh
